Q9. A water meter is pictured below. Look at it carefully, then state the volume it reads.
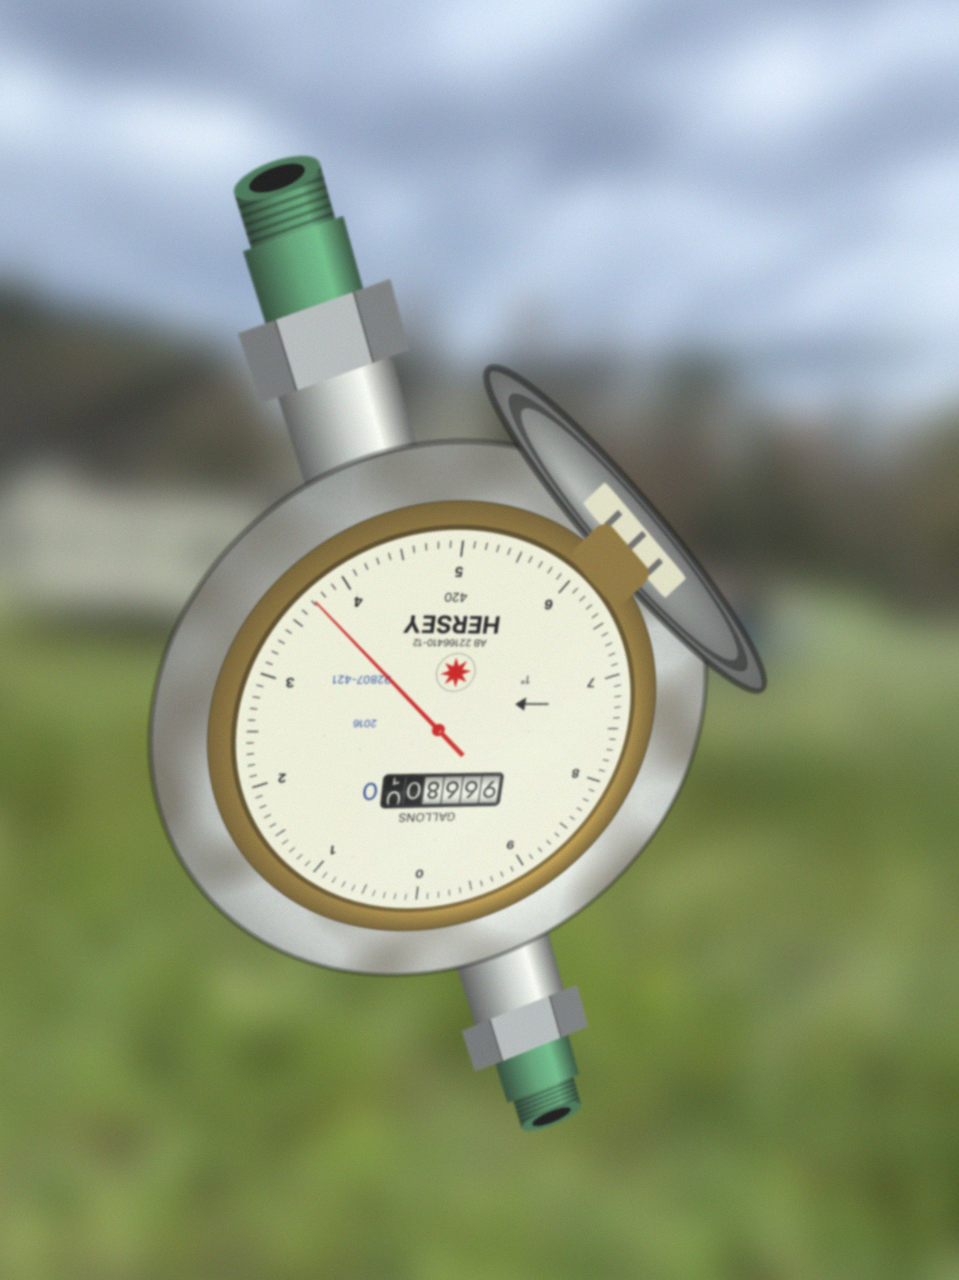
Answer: 9668003.7 gal
